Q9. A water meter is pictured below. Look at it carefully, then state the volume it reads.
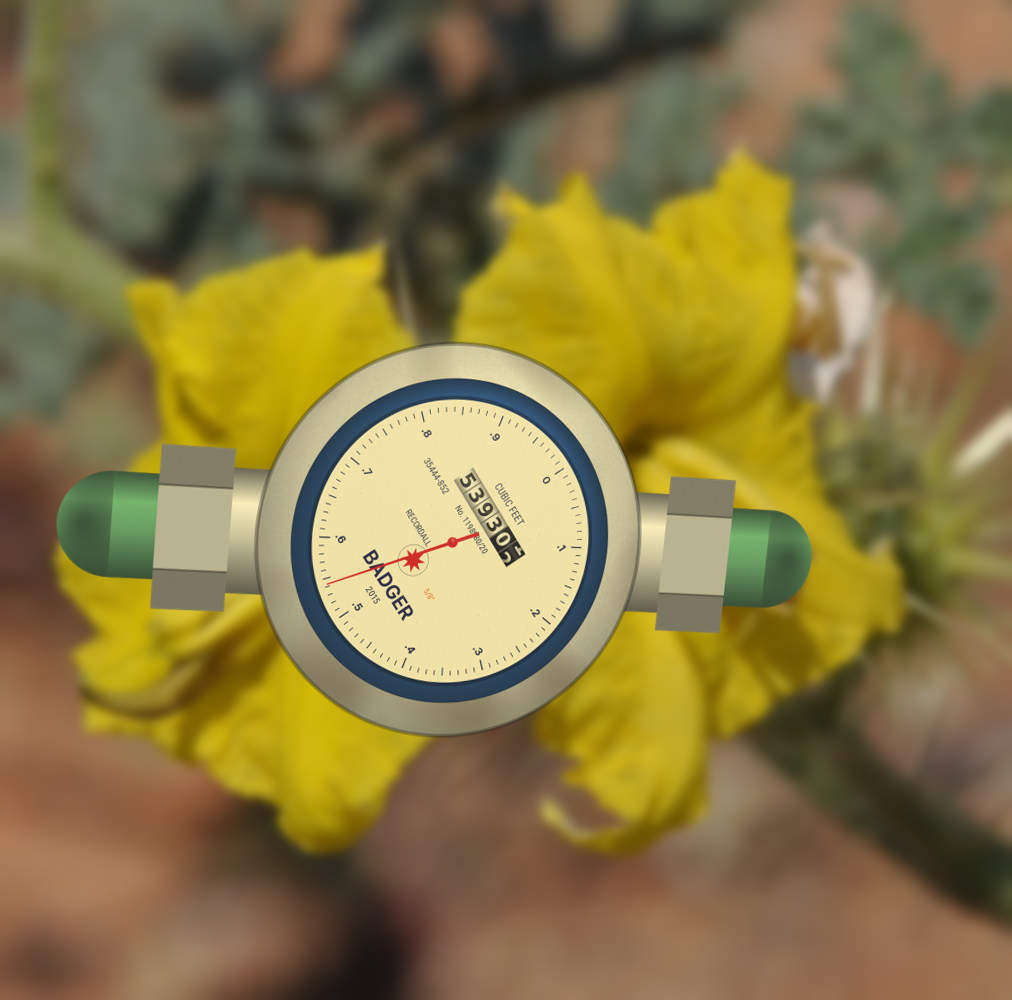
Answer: 539301.54 ft³
